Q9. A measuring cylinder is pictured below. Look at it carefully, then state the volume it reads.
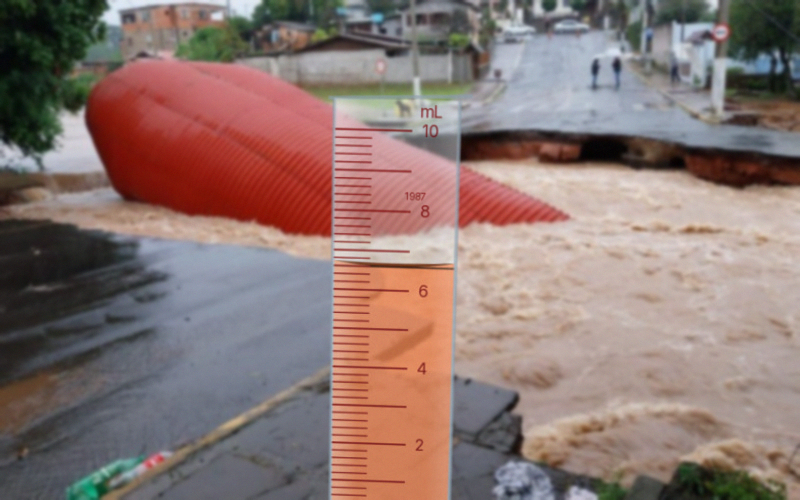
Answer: 6.6 mL
